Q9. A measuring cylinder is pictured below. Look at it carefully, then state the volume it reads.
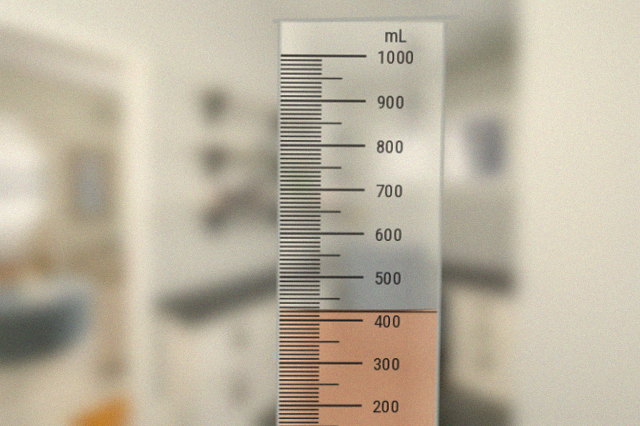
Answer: 420 mL
